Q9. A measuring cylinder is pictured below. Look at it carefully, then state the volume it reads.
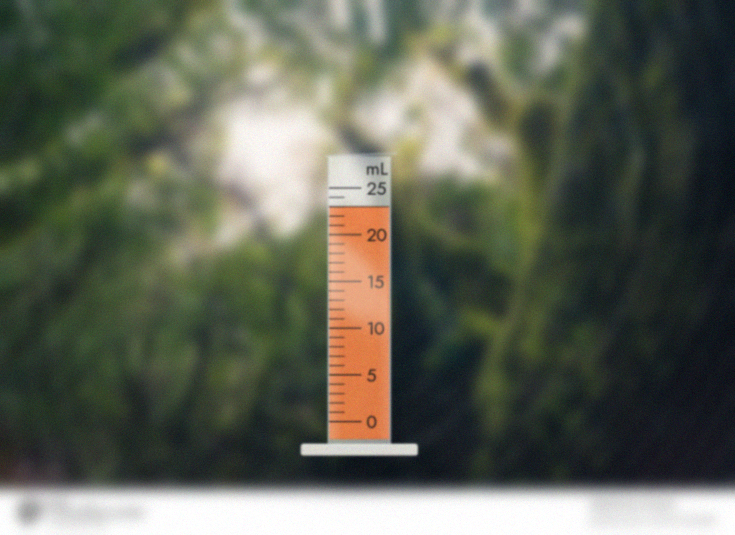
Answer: 23 mL
